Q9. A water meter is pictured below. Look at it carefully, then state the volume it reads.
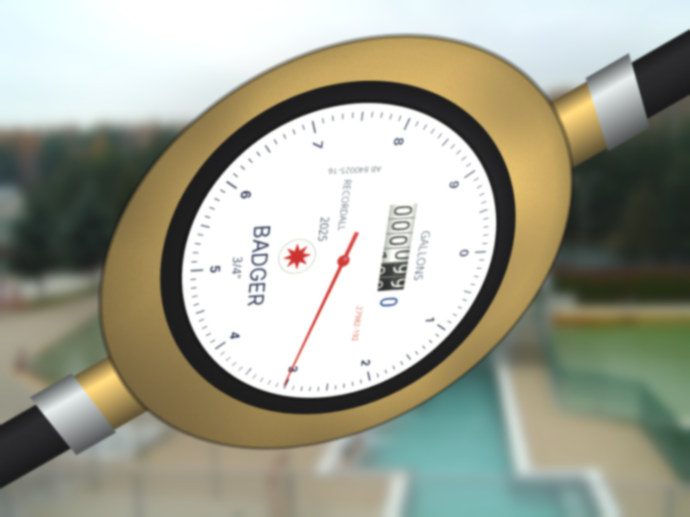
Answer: 993.0 gal
